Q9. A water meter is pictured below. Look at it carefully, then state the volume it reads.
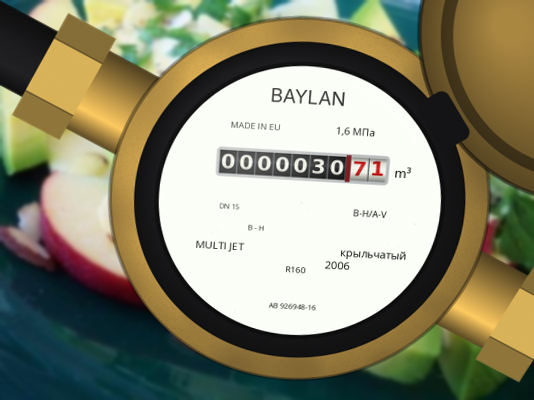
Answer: 30.71 m³
